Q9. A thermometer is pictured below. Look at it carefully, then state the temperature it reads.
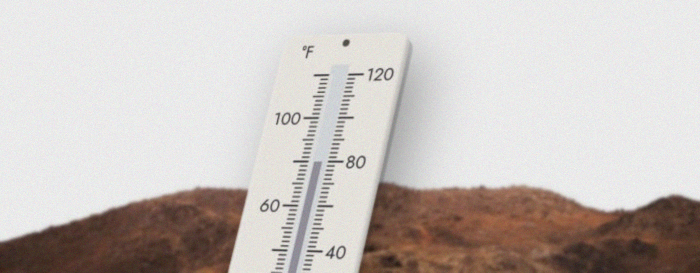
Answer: 80 °F
